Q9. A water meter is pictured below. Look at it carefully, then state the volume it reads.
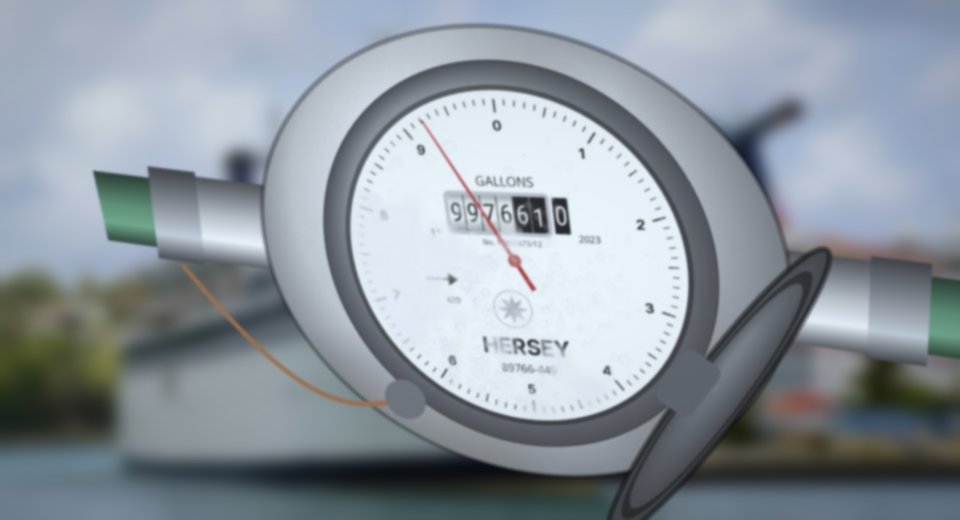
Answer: 9976609.2 gal
